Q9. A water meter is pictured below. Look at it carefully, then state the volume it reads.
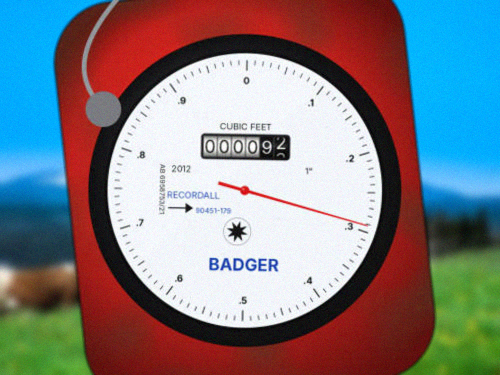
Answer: 92.29 ft³
